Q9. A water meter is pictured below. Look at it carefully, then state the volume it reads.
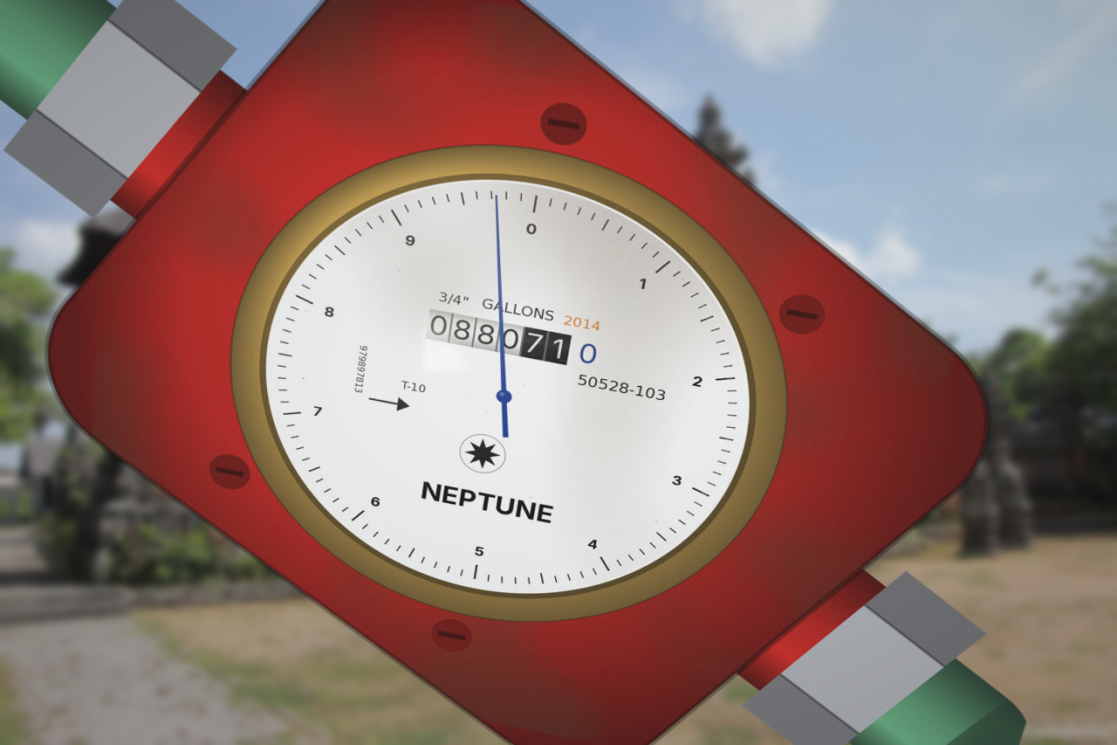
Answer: 880709.7 gal
